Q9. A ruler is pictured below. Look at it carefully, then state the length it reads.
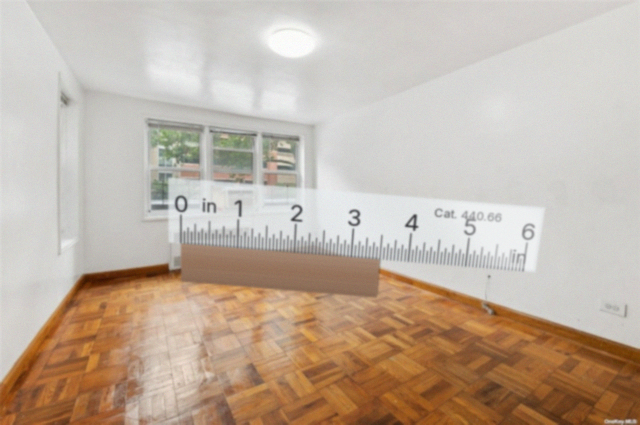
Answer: 3.5 in
